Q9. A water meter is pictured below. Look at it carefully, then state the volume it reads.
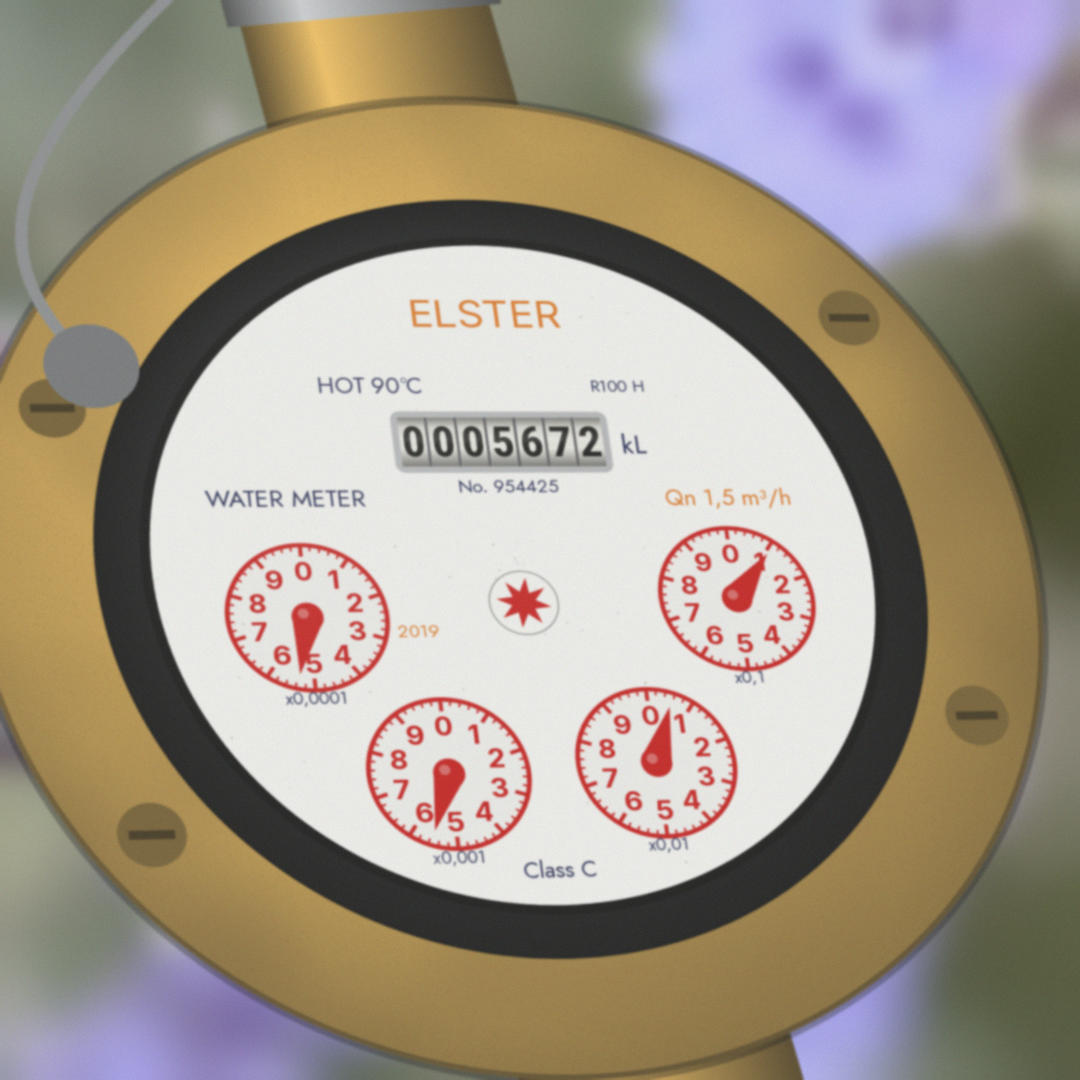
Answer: 5672.1055 kL
